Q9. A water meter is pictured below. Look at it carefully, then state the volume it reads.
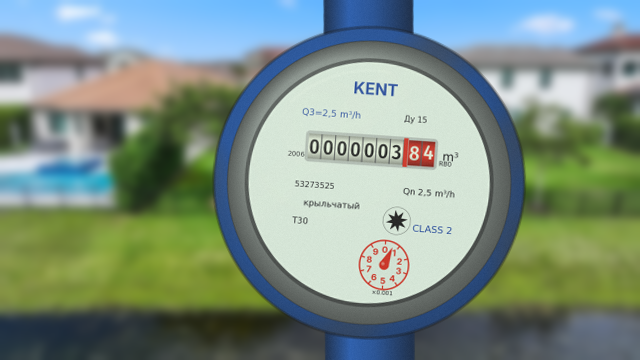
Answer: 3.840 m³
